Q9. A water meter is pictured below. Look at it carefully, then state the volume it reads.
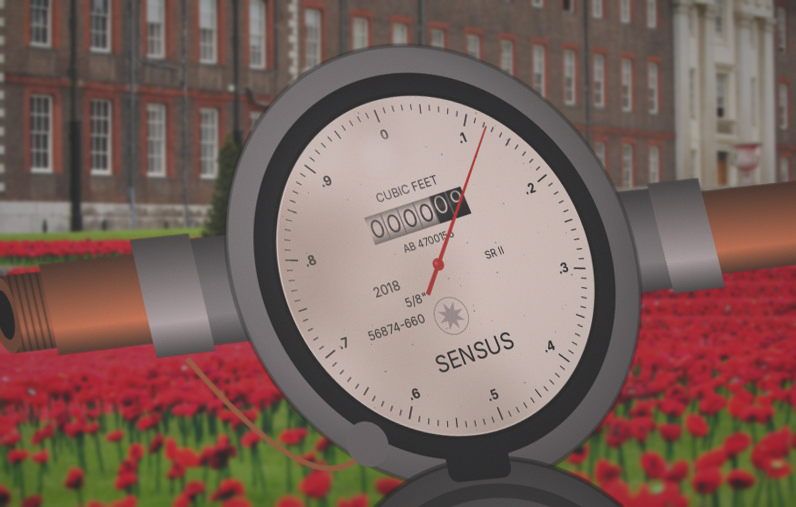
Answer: 9.12 ft³
